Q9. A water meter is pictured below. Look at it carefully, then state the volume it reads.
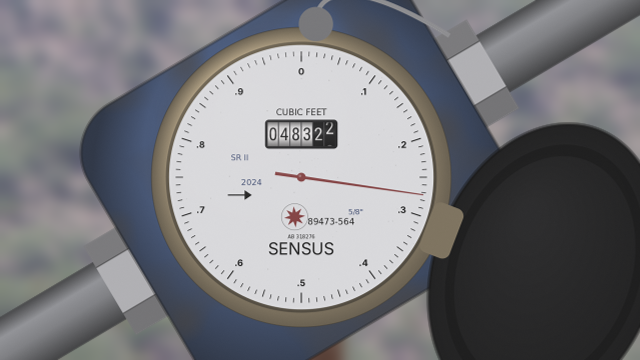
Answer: 48322.27 ft³
